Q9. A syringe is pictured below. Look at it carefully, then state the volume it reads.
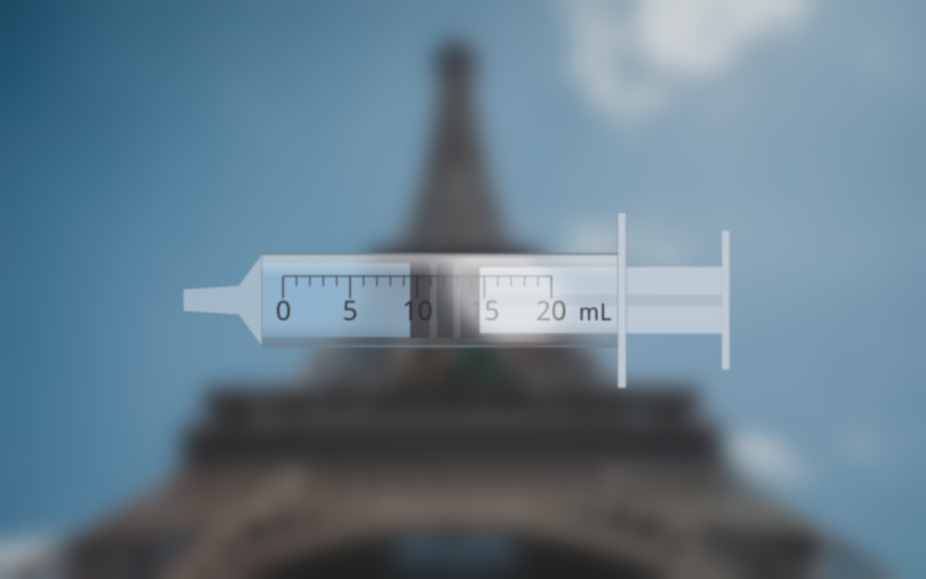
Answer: 9.5 mL
